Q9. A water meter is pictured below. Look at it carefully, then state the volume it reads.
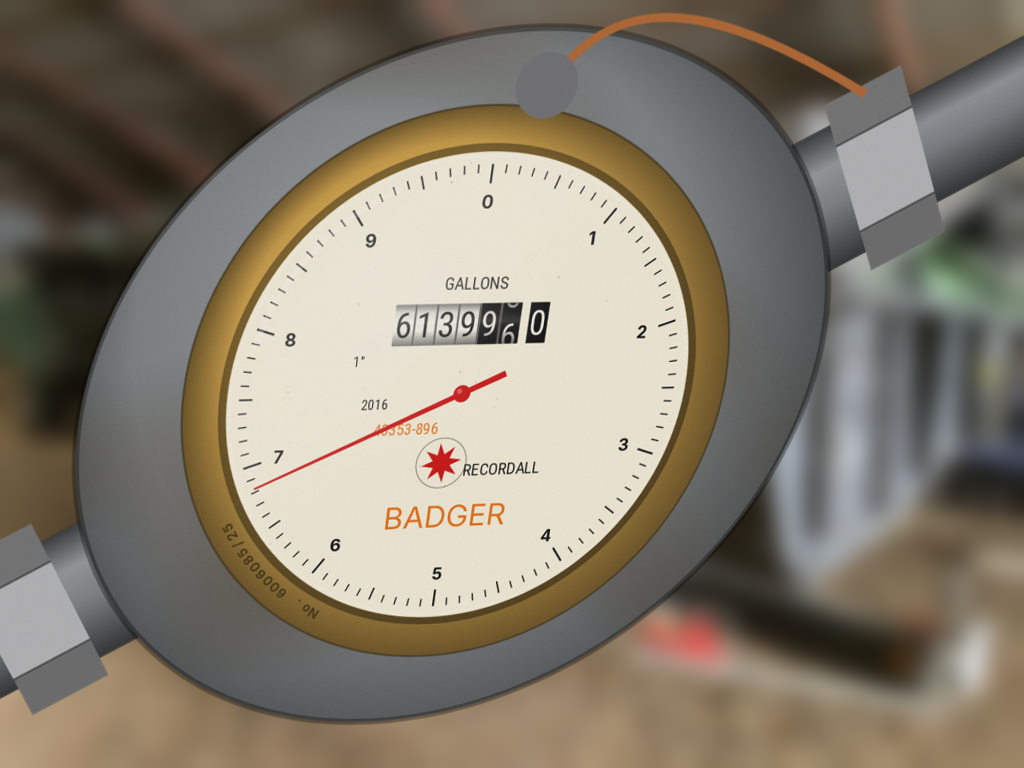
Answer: 6139956.8 gal
